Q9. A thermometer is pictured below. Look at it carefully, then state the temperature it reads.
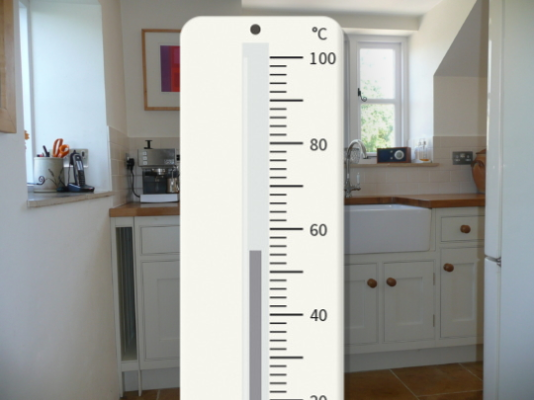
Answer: 55 °C
